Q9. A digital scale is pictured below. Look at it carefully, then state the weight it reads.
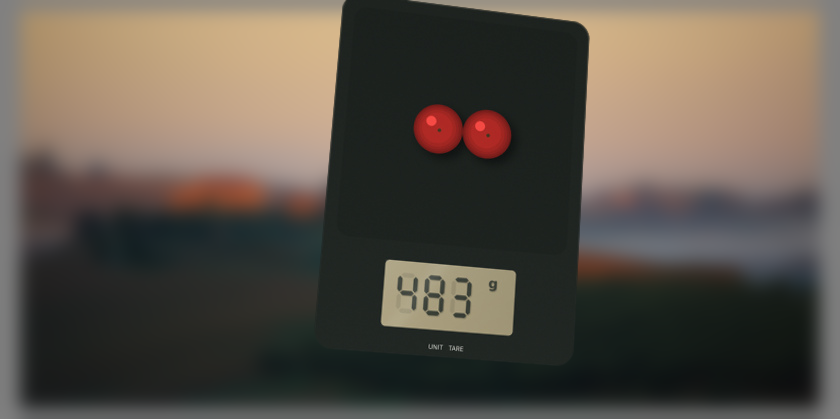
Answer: 483 g
